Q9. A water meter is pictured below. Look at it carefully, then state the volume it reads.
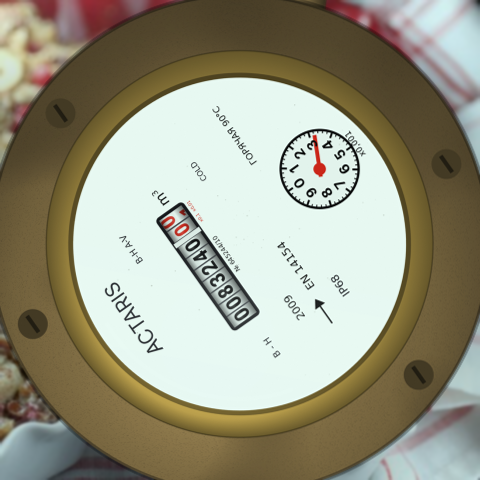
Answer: 83240.003 m³
